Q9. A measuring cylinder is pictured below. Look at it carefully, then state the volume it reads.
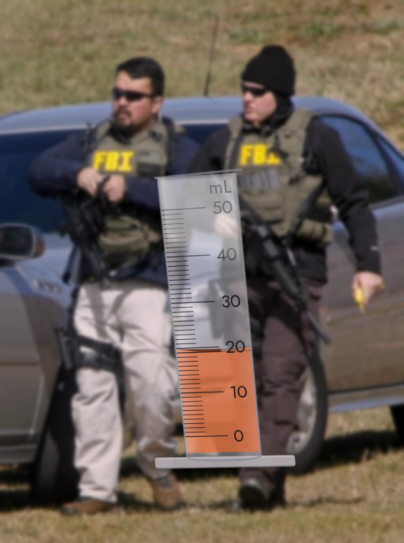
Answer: 19 mL
